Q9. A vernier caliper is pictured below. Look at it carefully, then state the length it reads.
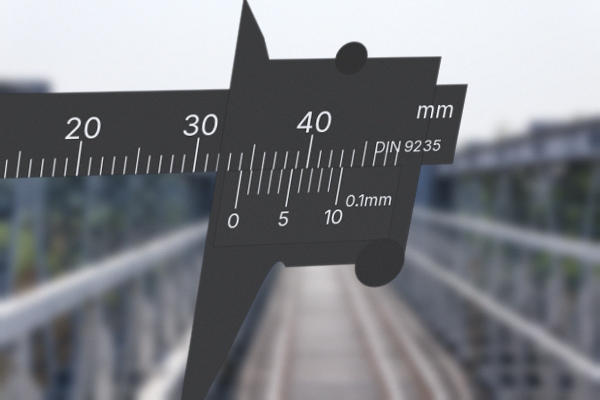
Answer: 34.2 mm
